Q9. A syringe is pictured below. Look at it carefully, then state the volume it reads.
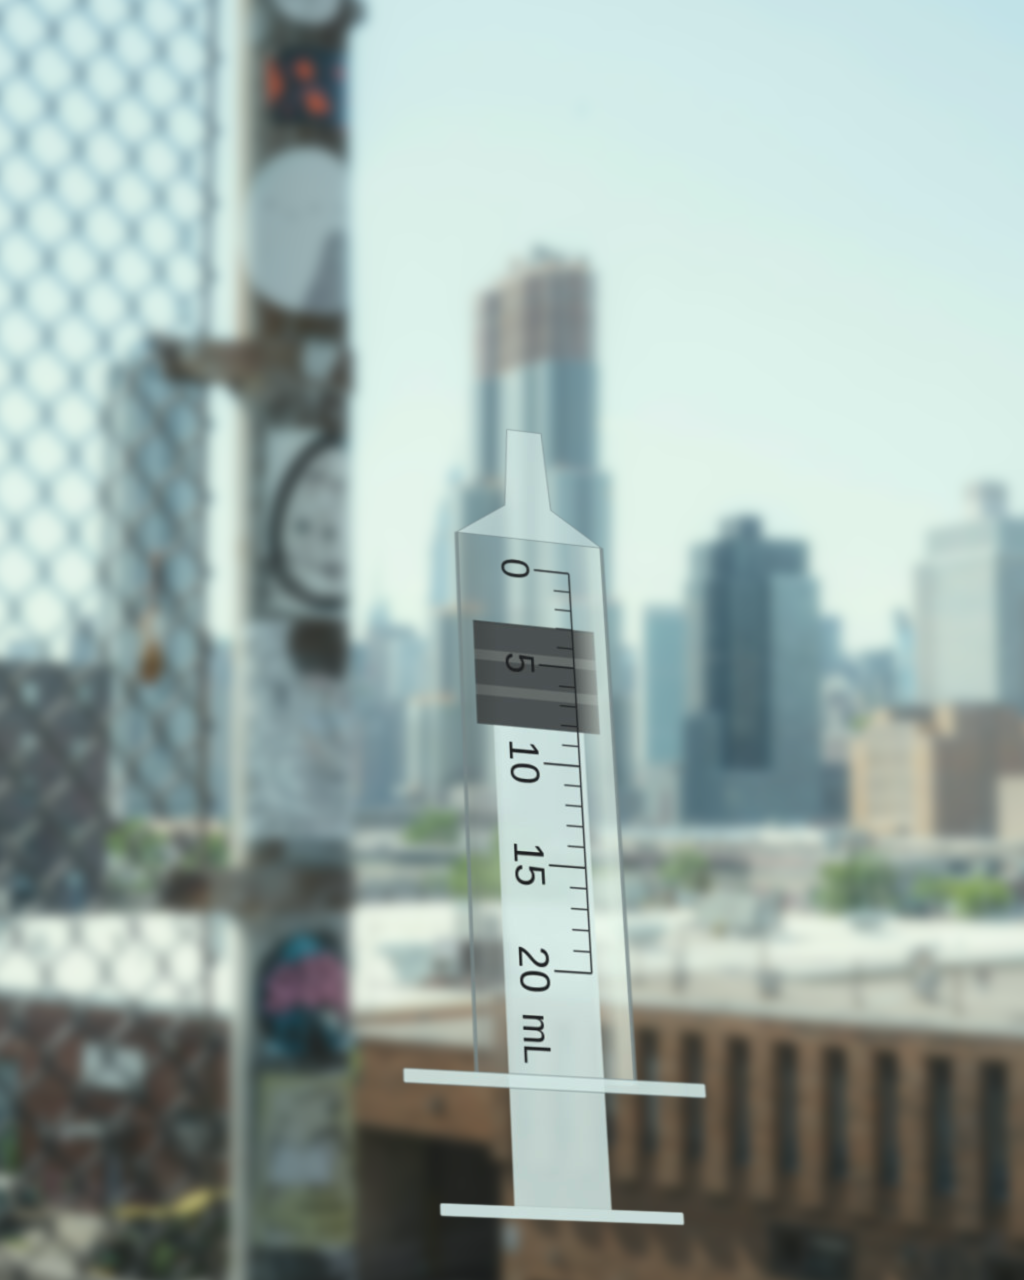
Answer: 3 mL
